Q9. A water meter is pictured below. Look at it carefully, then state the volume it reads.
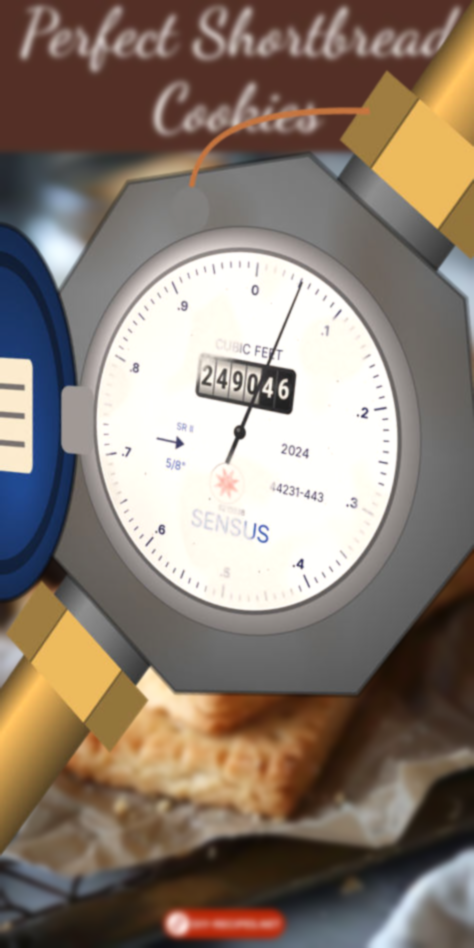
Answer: 249046.05 ft³
